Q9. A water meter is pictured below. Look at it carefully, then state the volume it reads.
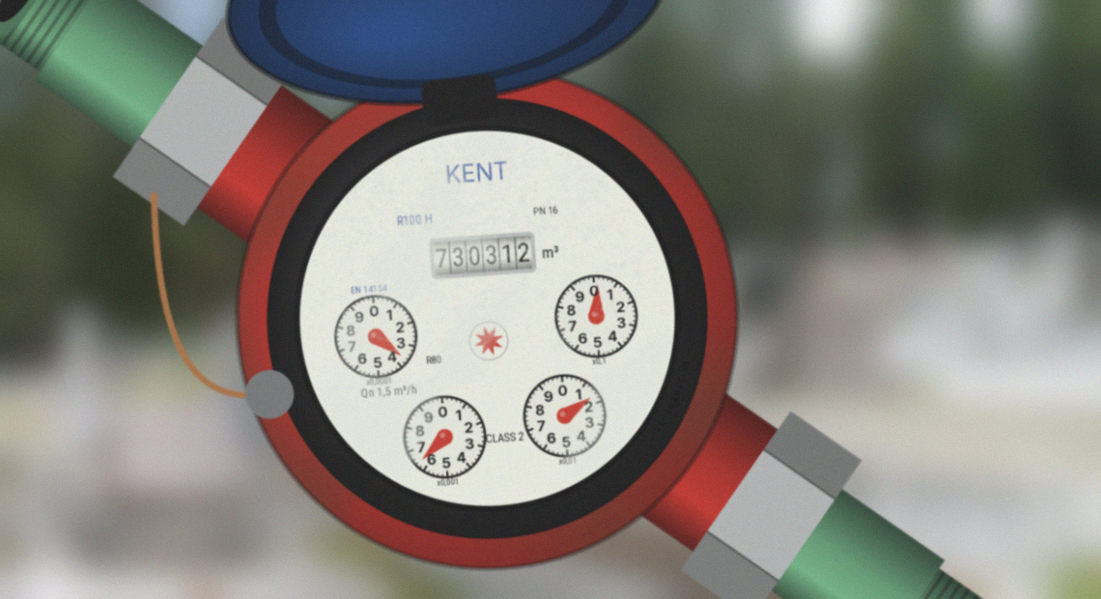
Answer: 730312.0163 m³
